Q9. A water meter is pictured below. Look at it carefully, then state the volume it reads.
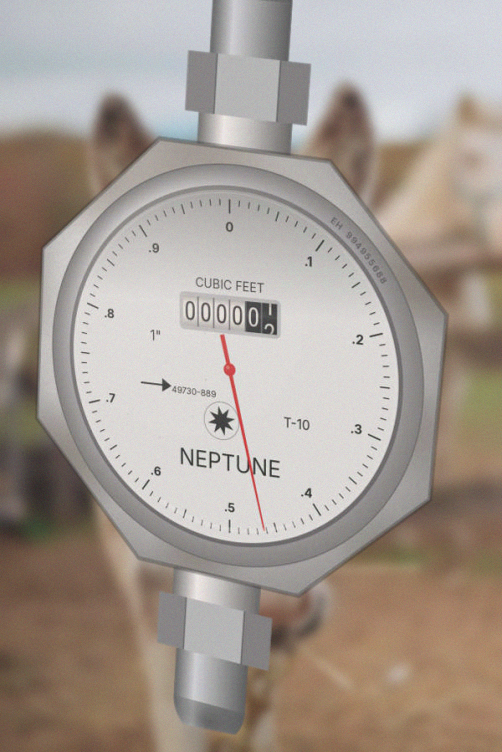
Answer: 1.46 ft³
